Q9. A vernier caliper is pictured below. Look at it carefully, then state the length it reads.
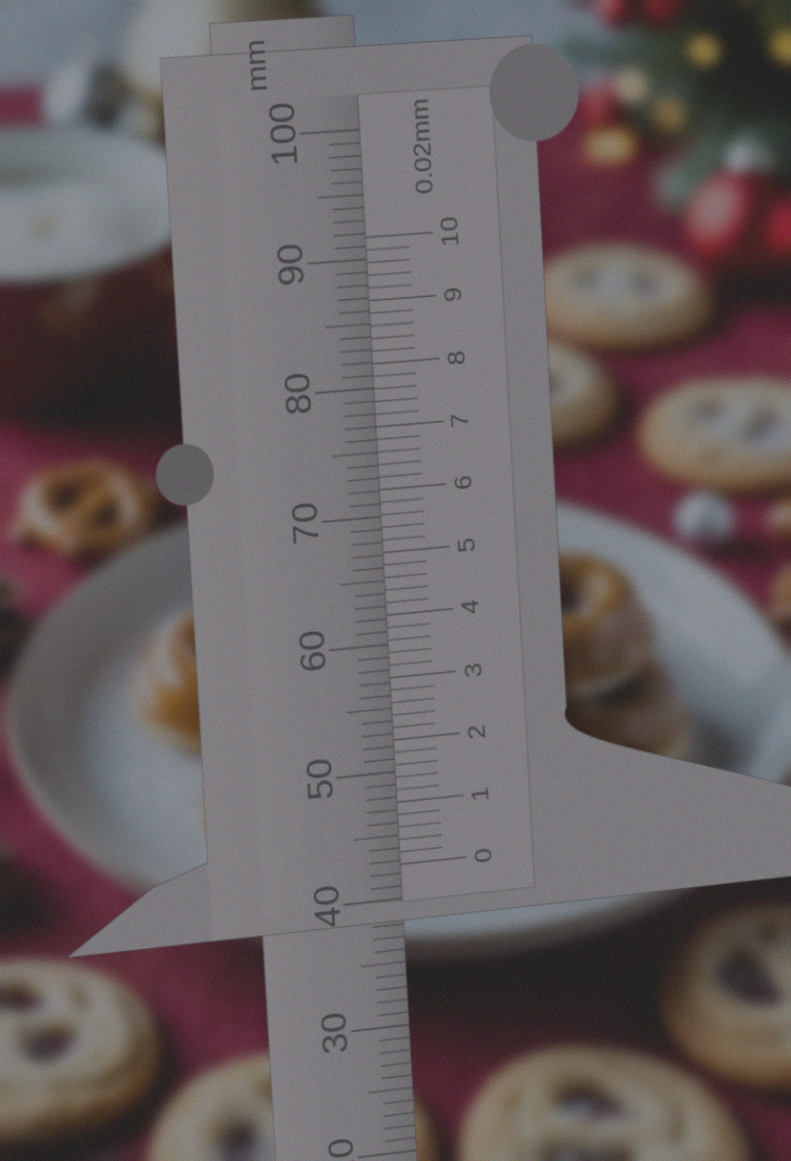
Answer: 42.7 mm
